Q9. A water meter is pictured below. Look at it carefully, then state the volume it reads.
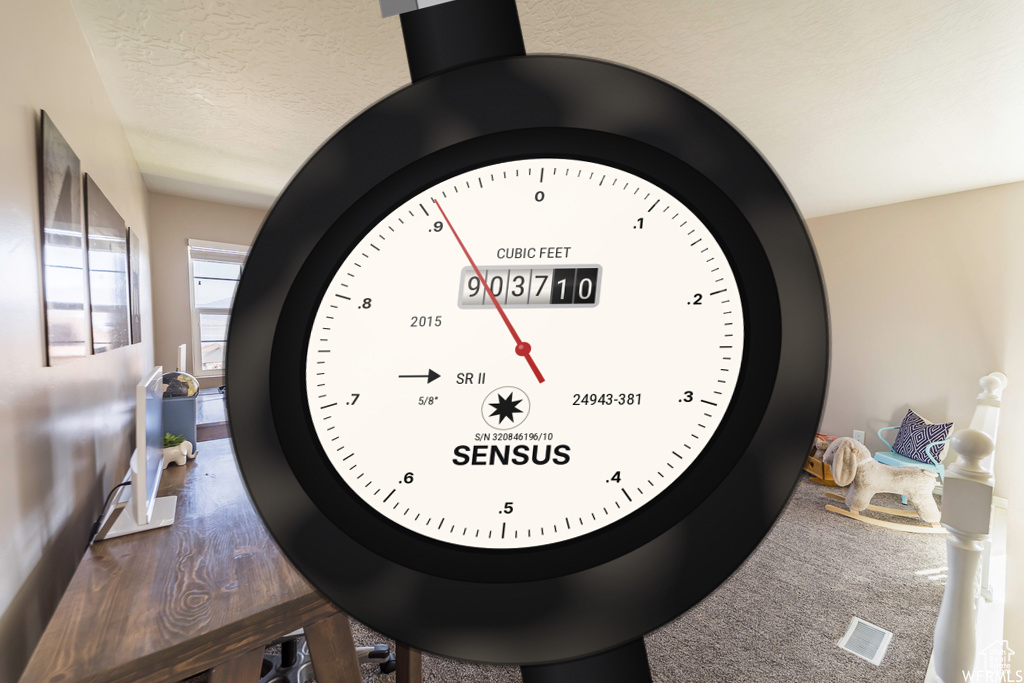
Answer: 903709.91 ft³
